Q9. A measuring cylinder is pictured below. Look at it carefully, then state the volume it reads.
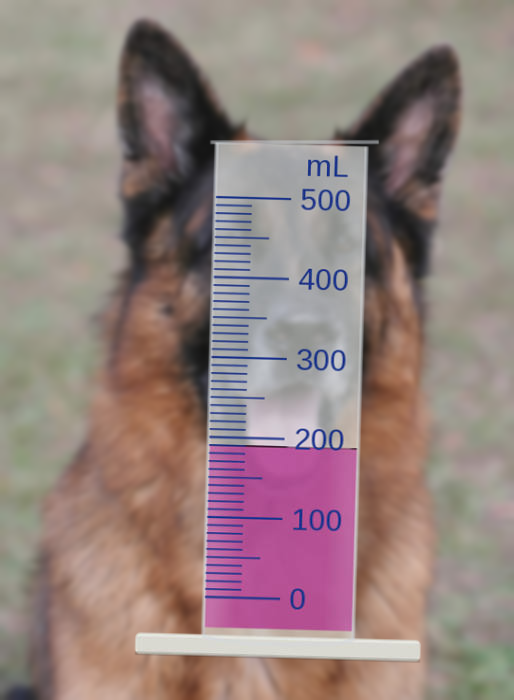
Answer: 190 mL
